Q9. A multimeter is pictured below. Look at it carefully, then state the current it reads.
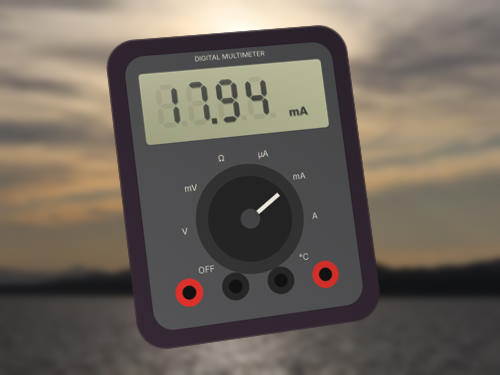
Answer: 17.94 mA
